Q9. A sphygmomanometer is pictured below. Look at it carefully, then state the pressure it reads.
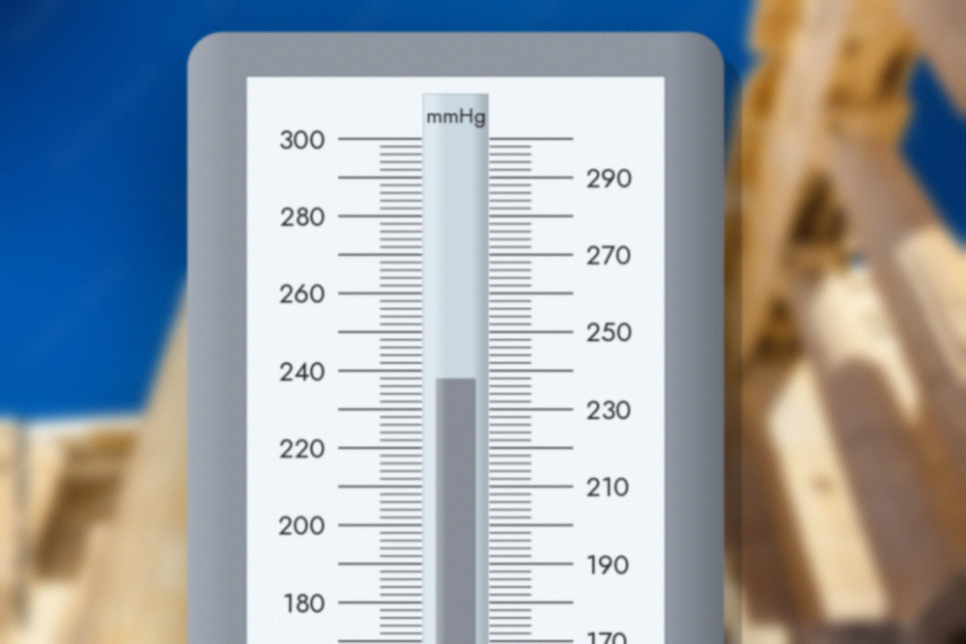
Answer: 238 mmHg
